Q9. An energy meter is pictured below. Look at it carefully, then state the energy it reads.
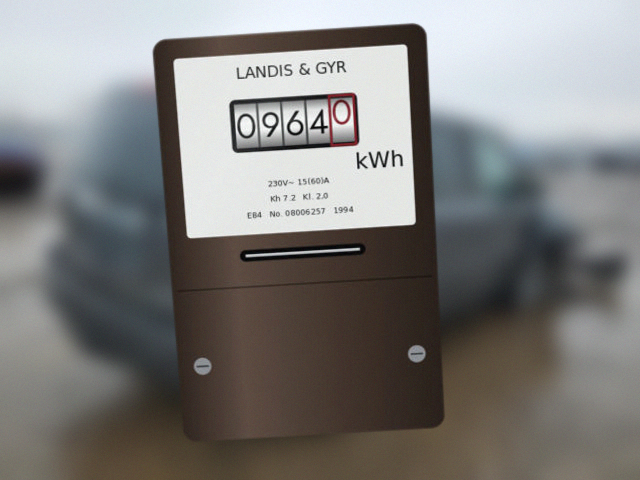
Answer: 964.0 kWh
